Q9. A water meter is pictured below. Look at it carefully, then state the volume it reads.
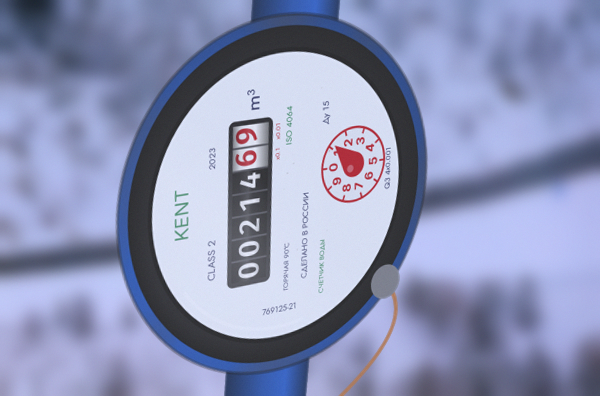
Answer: 214.691 m³
